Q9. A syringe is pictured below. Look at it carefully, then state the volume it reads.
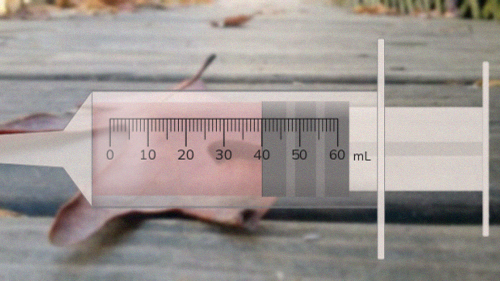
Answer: 40 mL
